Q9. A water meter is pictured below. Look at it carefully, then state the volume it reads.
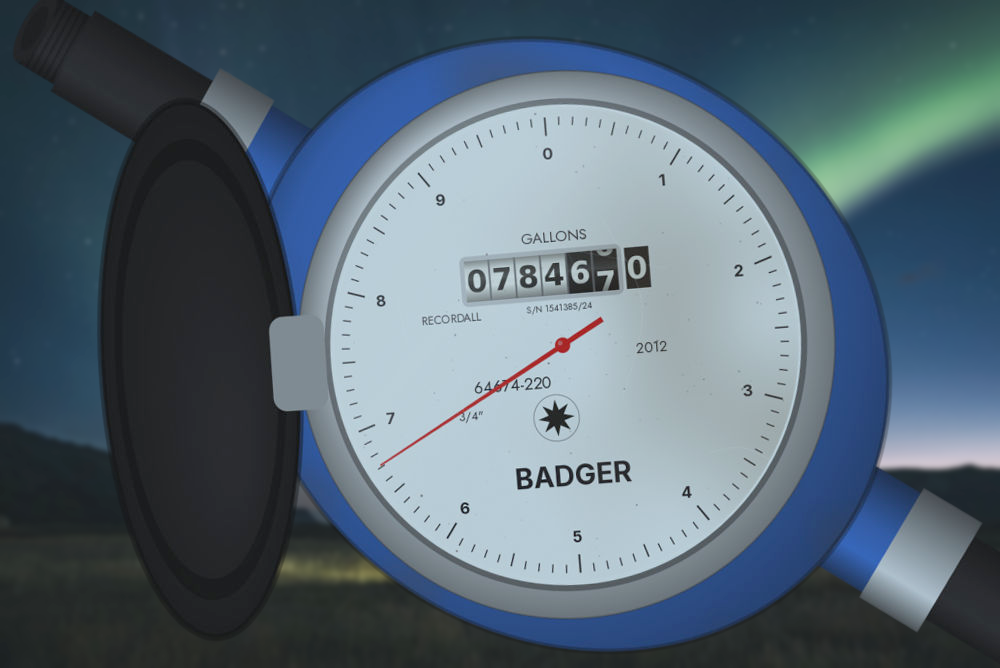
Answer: 784666.7 gal
